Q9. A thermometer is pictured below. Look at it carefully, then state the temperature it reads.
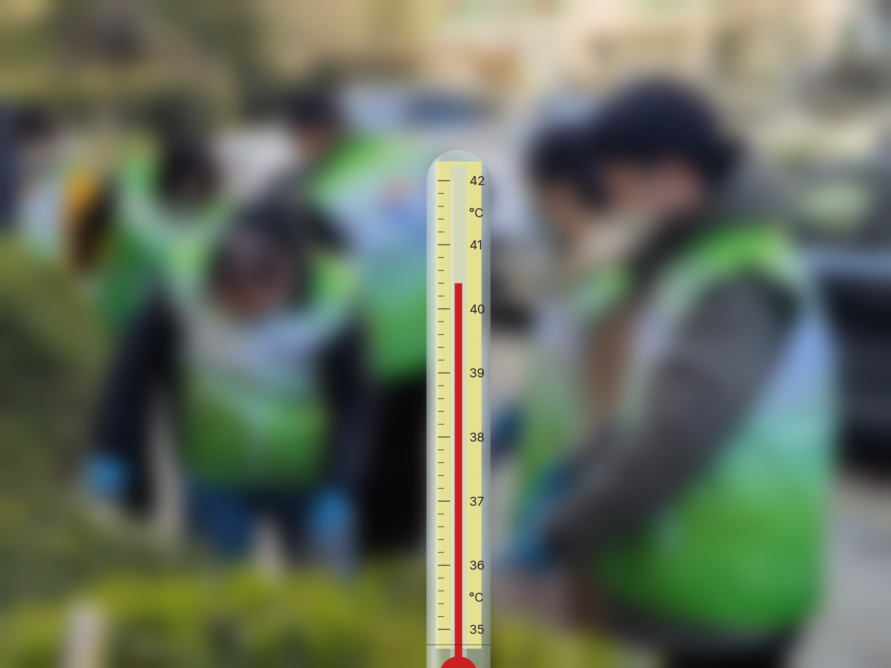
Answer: 40.4 °C
